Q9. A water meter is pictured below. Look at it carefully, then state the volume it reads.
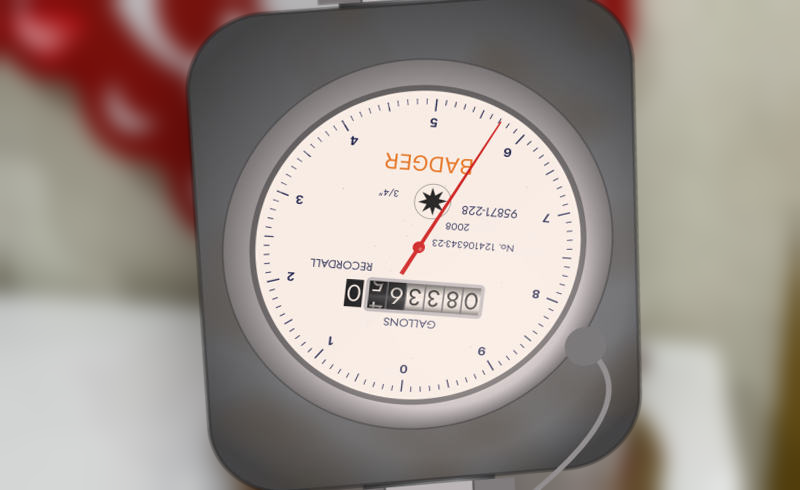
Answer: 833645.7 gal
